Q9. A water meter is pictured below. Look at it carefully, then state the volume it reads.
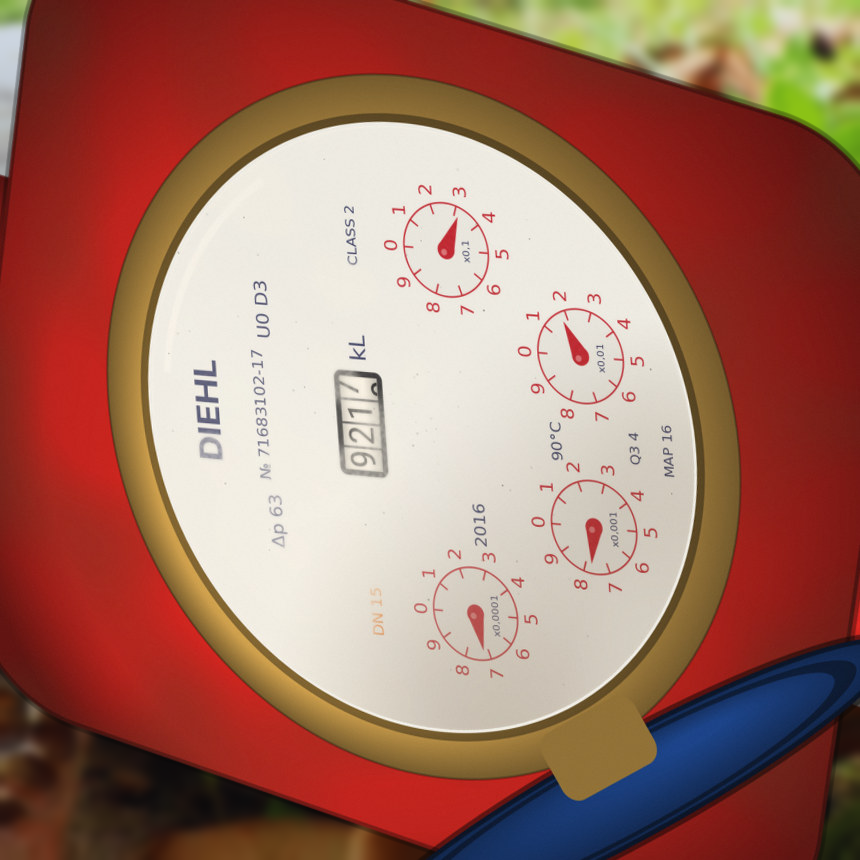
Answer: 9217.3177 kL
